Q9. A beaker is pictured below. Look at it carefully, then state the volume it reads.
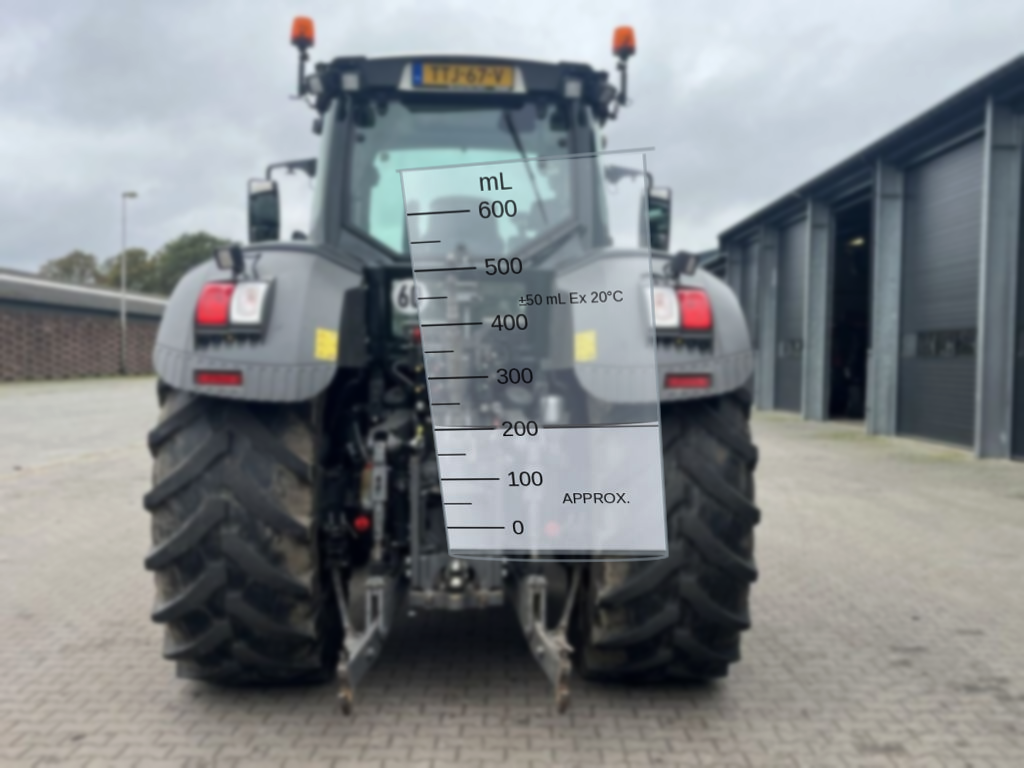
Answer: 200 mL
